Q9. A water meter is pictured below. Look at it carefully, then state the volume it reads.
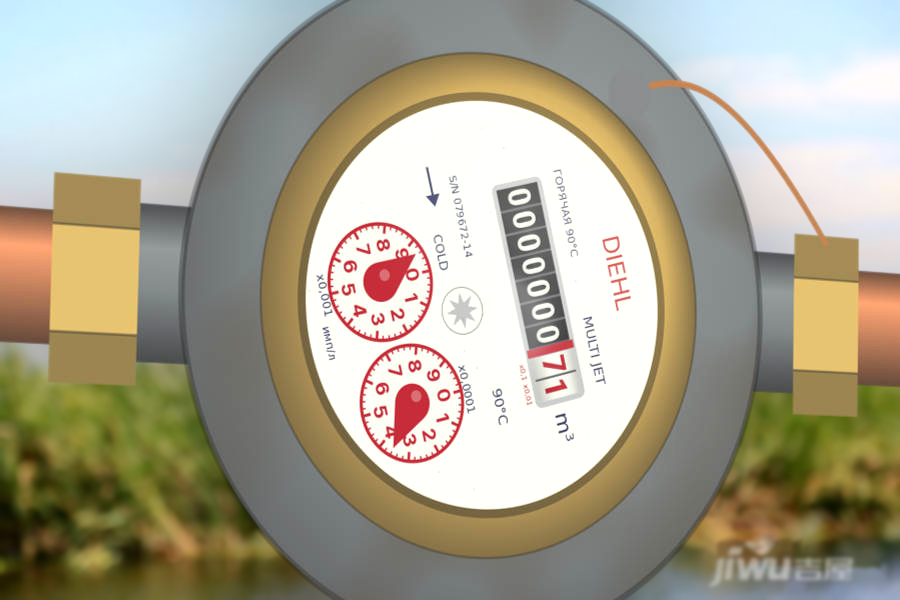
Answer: 0.7093 m³
